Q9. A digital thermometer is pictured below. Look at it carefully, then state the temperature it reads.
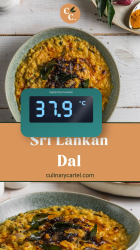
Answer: 37.9 °C
